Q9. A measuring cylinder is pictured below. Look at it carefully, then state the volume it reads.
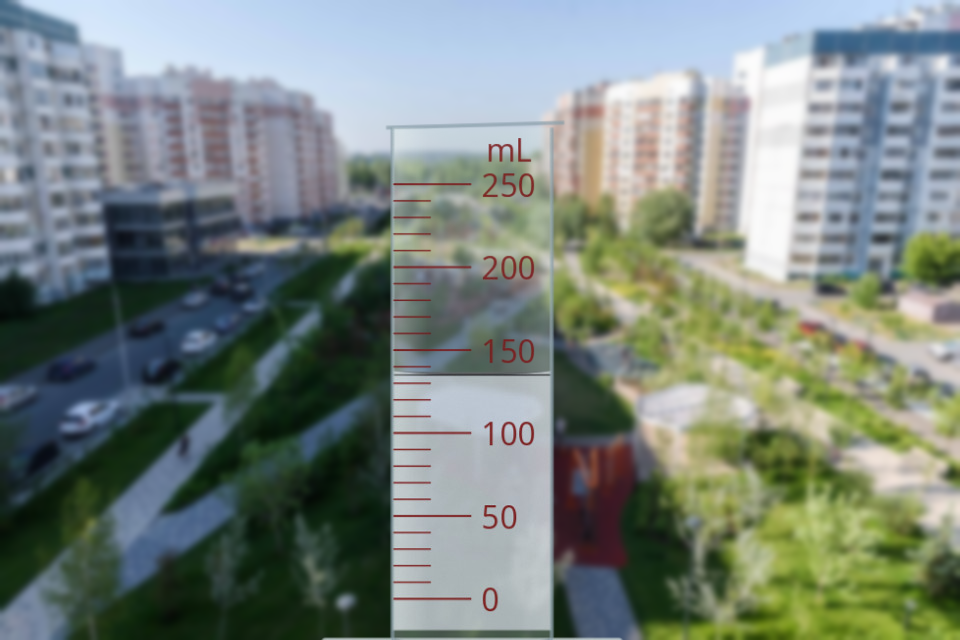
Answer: 135 mL
